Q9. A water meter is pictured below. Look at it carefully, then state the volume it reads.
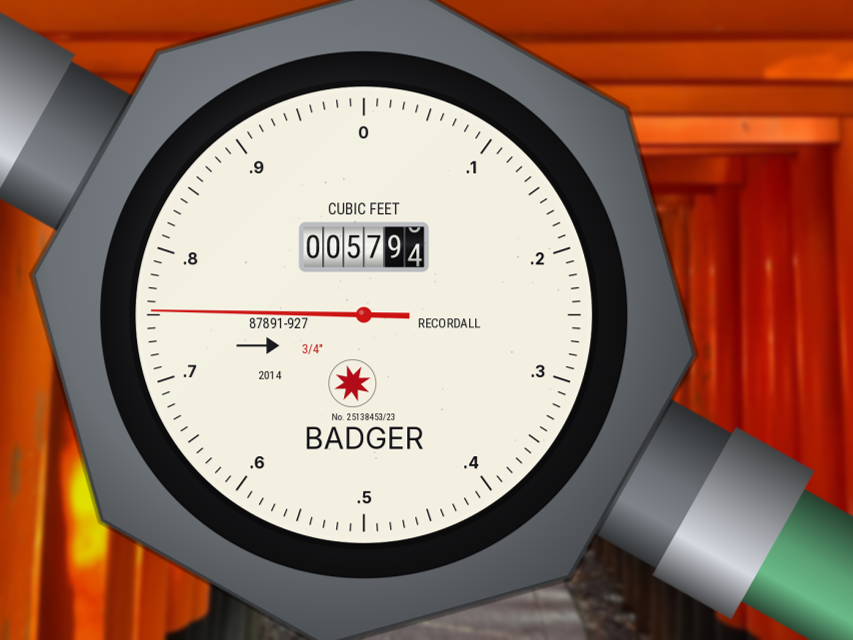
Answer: 5793.75 ft³
